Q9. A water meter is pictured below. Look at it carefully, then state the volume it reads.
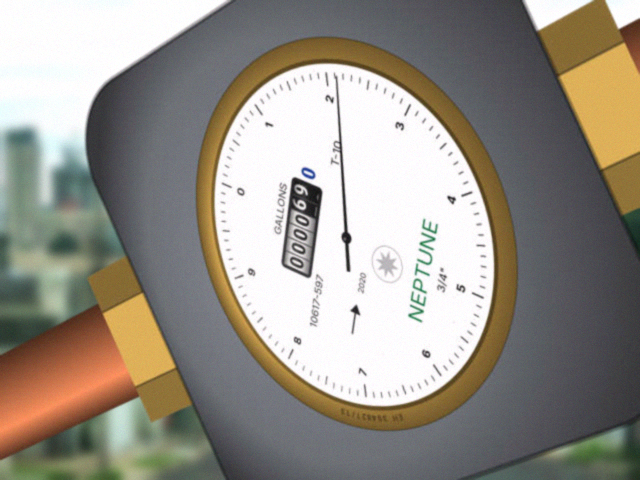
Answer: 692.1 gal
